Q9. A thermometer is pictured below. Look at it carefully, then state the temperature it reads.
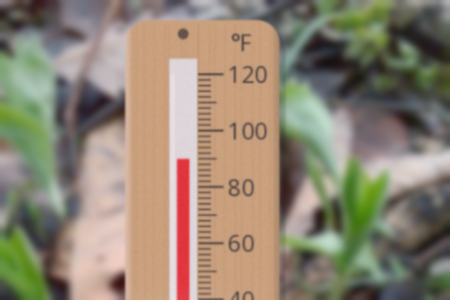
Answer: 90 °F
